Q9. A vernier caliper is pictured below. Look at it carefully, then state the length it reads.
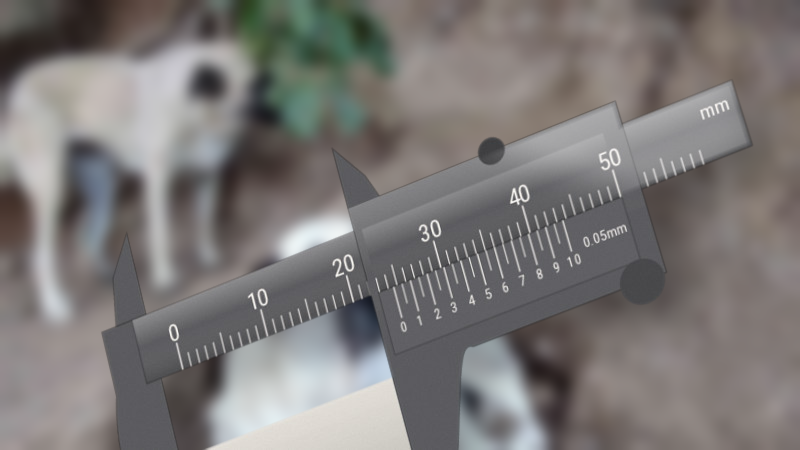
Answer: 24.6 mm
